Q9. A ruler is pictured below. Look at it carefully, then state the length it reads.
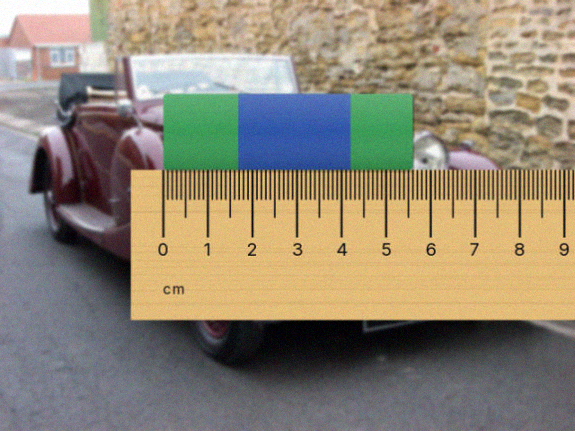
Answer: 5.6 cm
